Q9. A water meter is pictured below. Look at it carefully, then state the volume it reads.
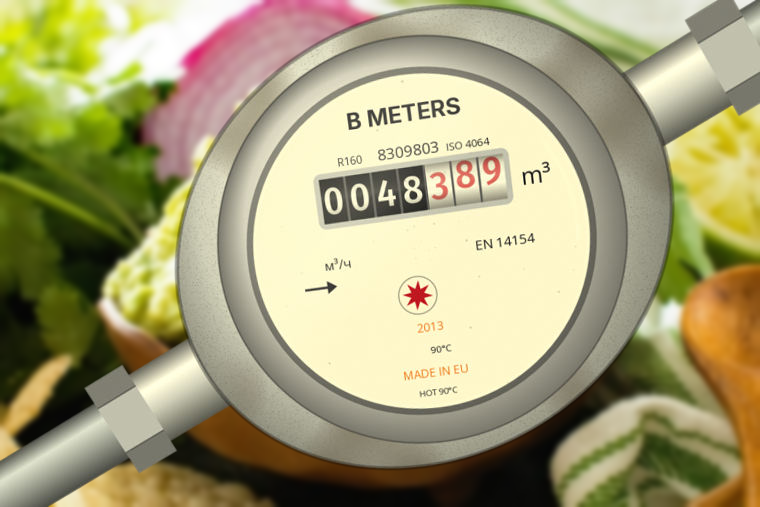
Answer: 48.389 m³
